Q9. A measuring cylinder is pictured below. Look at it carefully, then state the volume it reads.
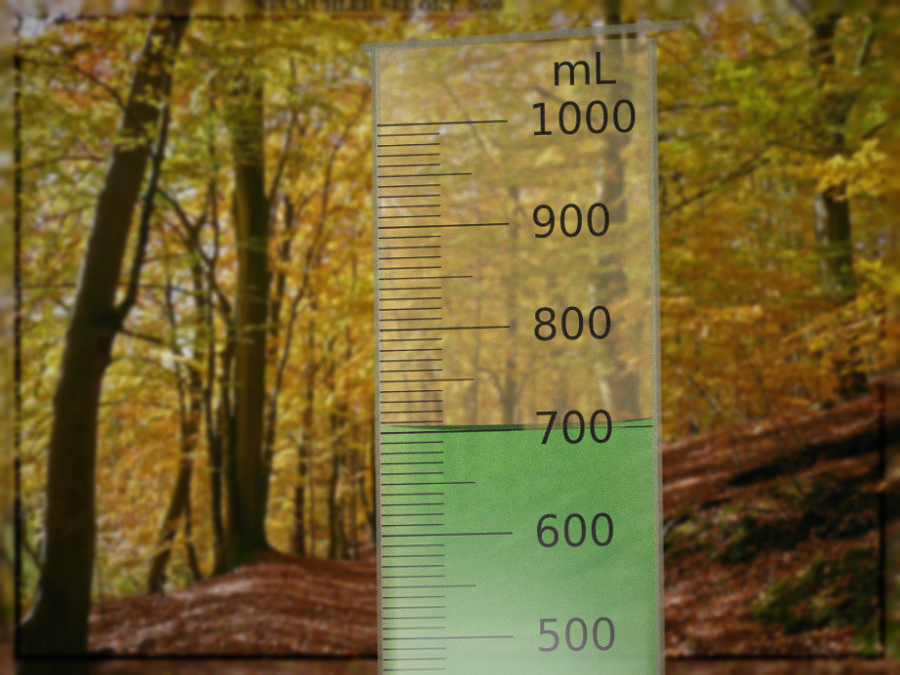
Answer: 700 mL
